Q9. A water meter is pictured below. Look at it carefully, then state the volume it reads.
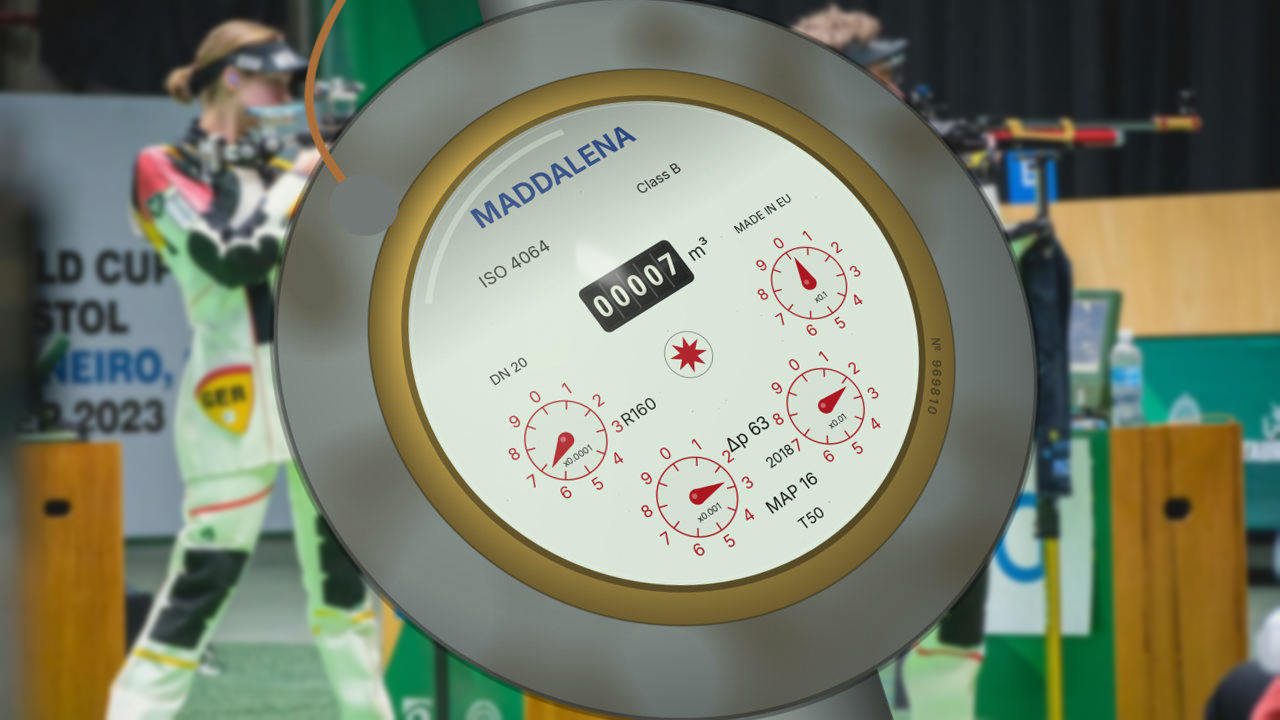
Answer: 7.0226 m³
